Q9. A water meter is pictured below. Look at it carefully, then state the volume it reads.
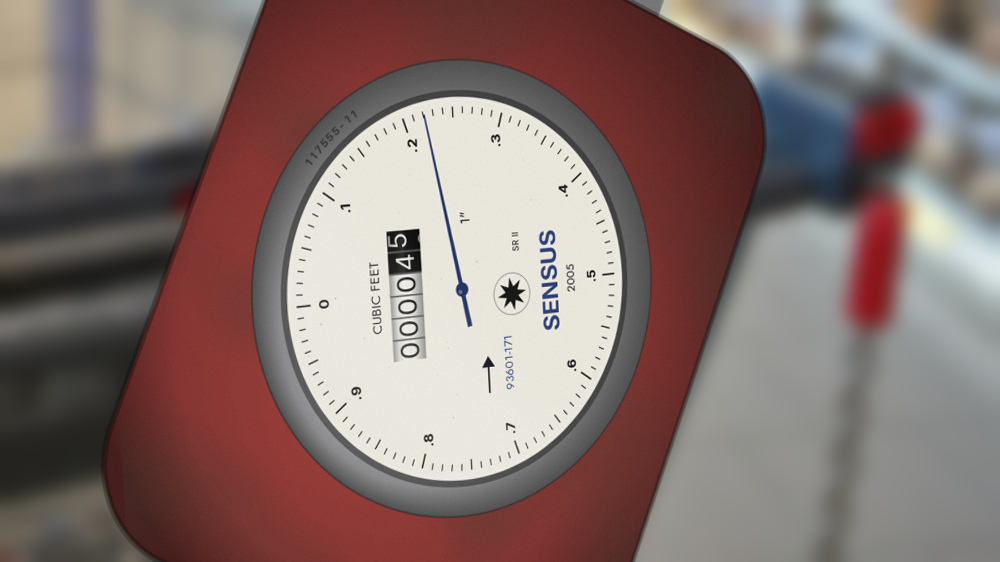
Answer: 45.22 ft³
